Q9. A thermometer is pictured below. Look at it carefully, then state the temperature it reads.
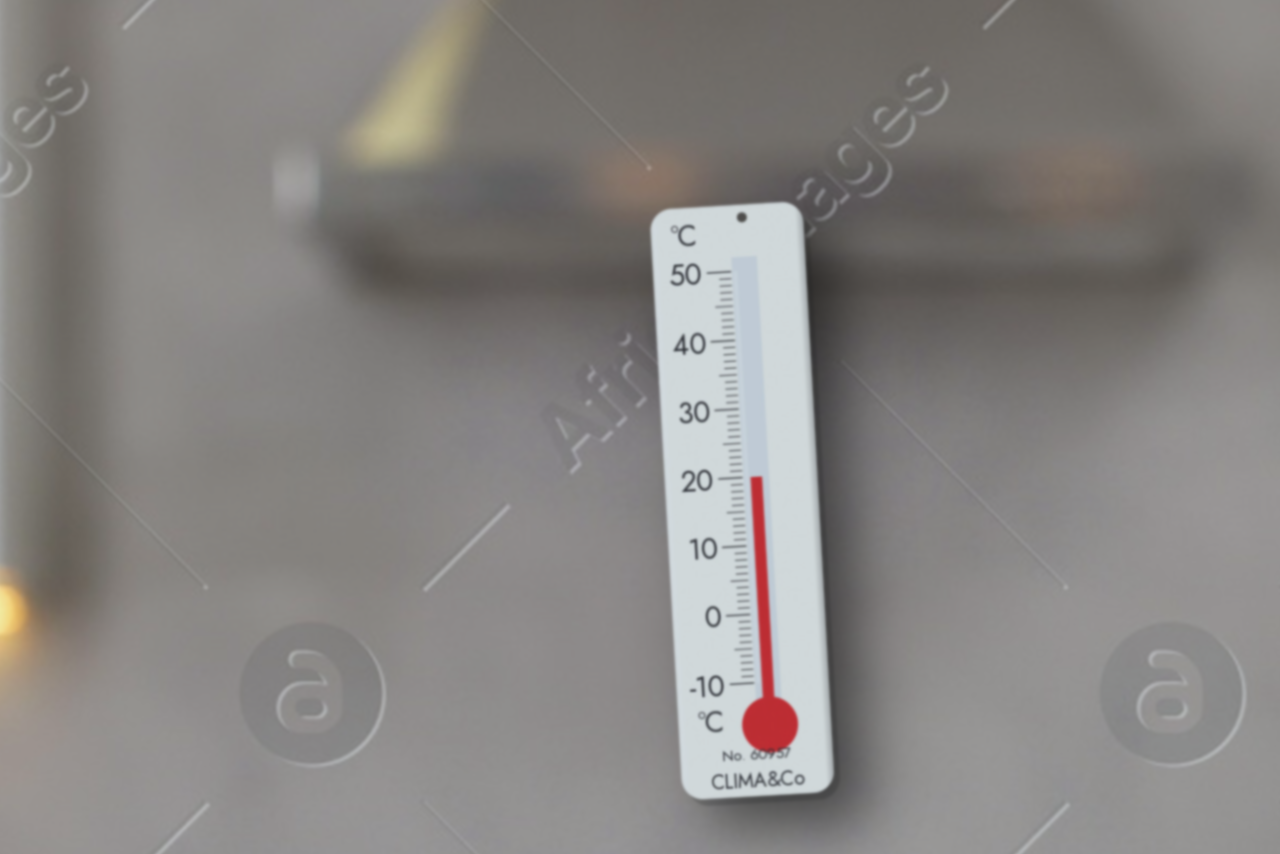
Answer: 20 °C
